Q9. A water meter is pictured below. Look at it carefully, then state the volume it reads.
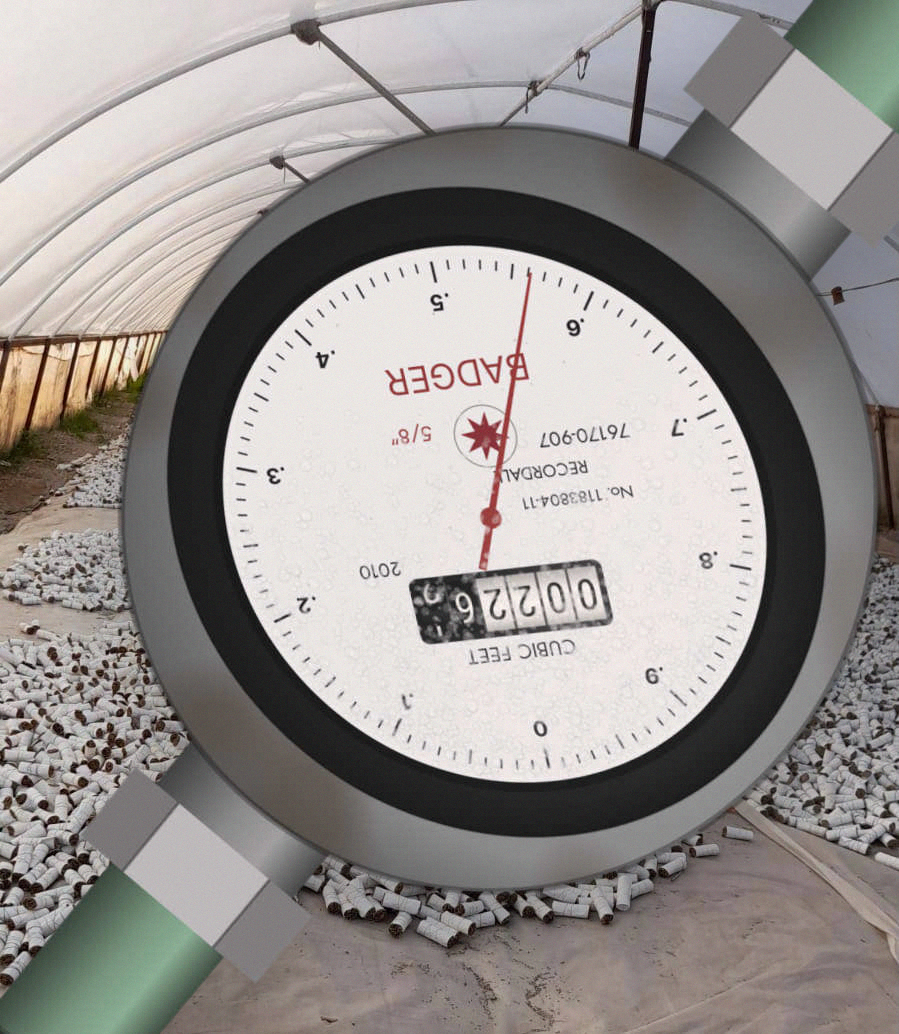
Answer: 2261.56 ft³
